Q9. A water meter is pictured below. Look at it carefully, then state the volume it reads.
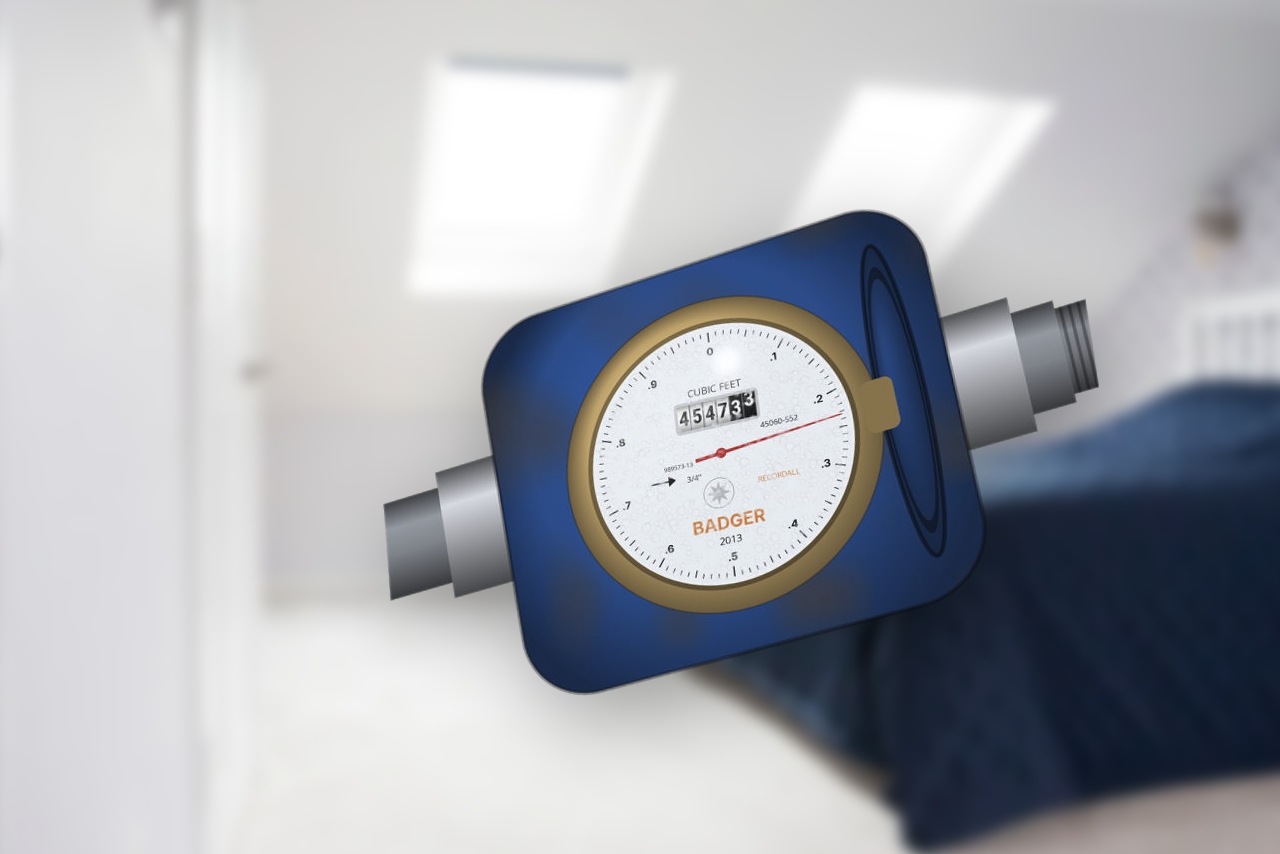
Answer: 454733.23 ft³
